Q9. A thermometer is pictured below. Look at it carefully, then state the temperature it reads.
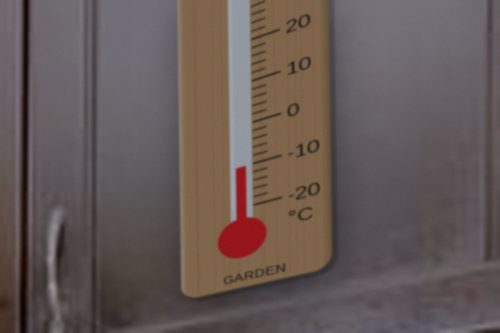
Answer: -10 °C
